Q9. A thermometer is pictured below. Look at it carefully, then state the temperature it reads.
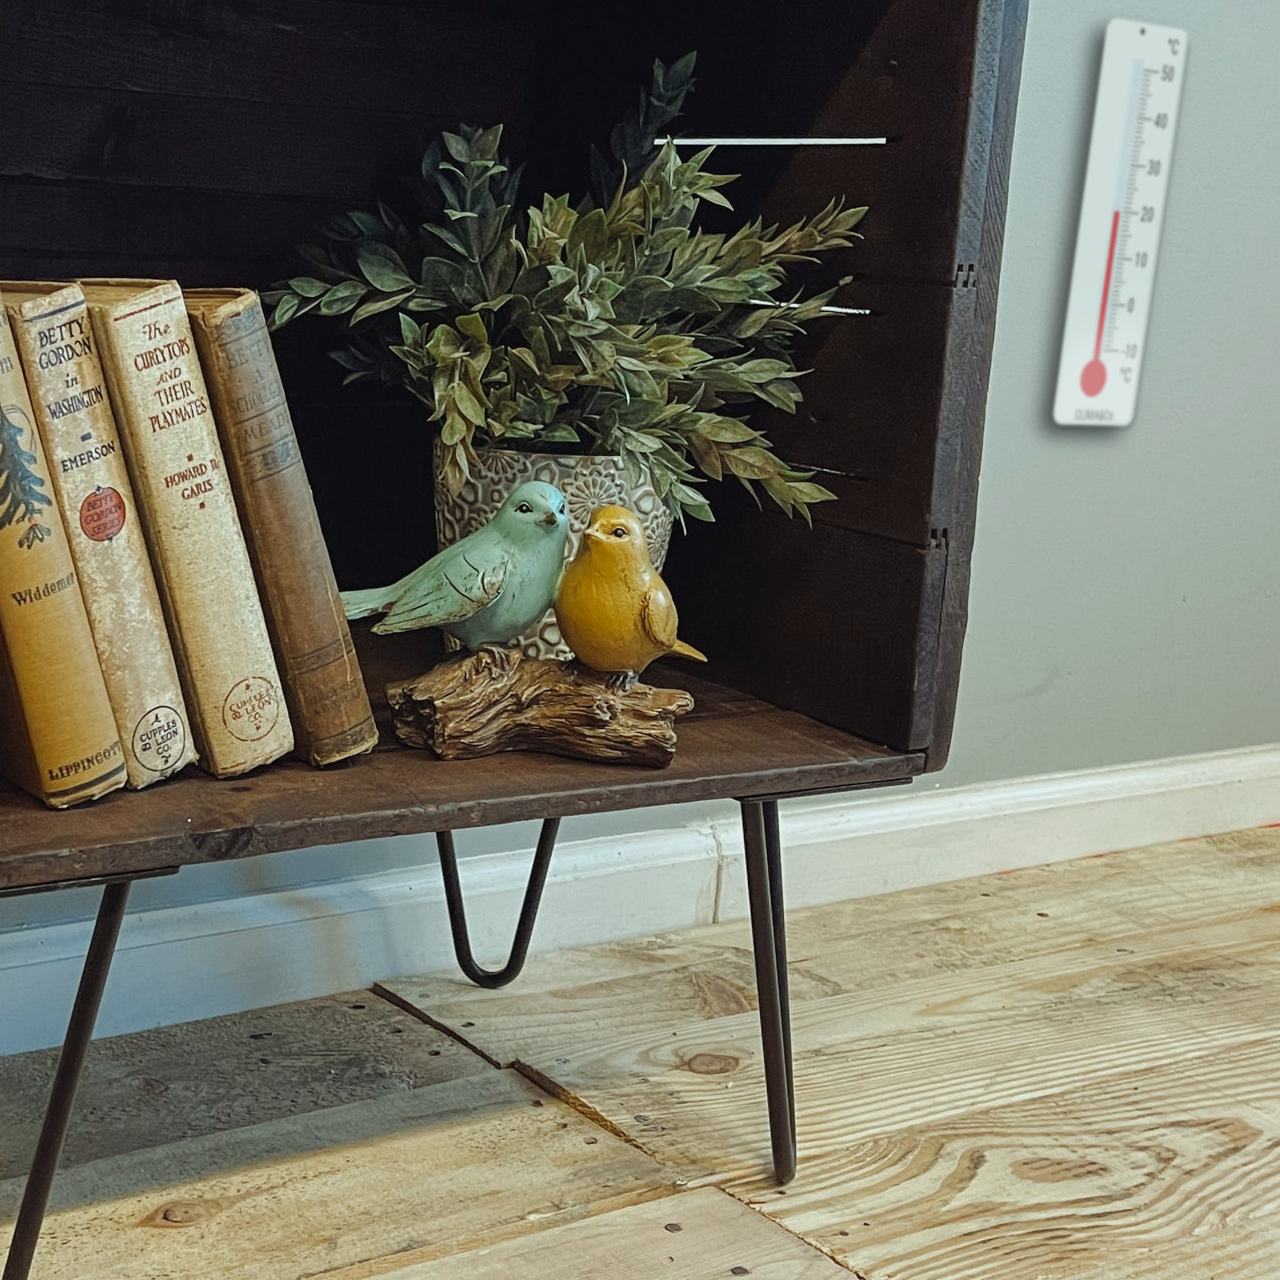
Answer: 20 °C
